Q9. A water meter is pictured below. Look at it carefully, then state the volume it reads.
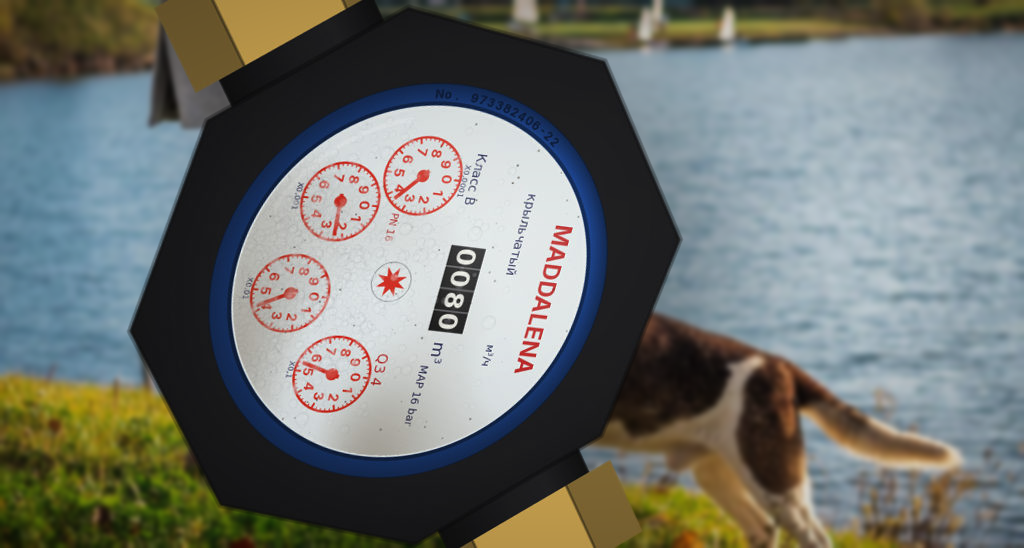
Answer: 80.5423 m³
